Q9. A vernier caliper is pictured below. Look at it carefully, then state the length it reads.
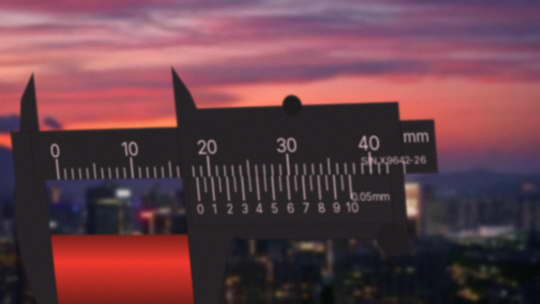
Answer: 18.4 mm
